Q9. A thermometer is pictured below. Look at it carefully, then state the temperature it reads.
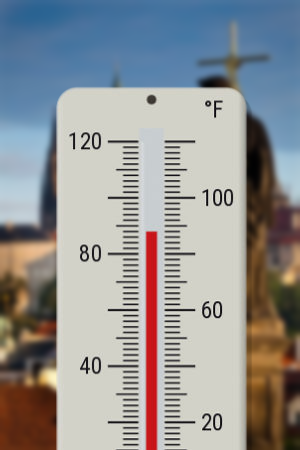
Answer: 88 °F
